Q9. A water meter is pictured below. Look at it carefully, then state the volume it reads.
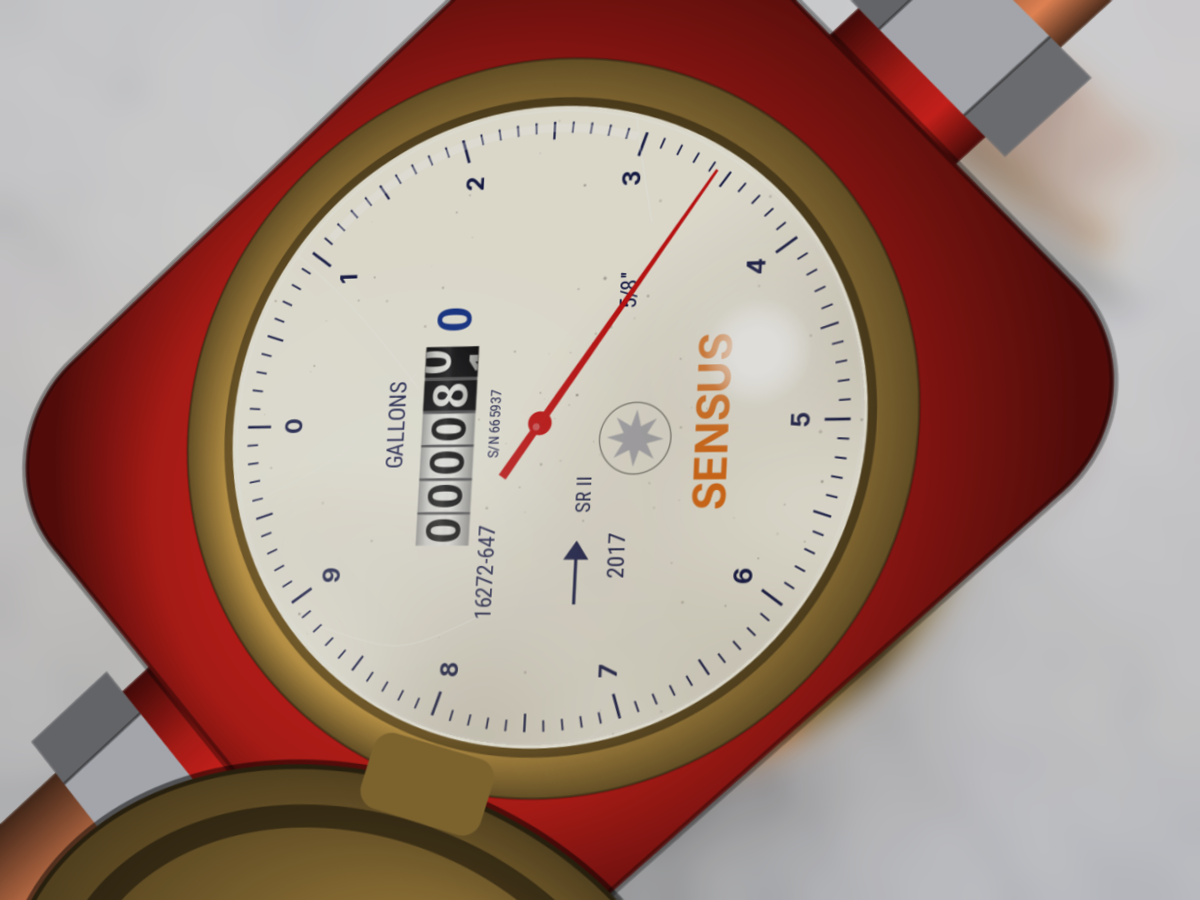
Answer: 803.4 gal
